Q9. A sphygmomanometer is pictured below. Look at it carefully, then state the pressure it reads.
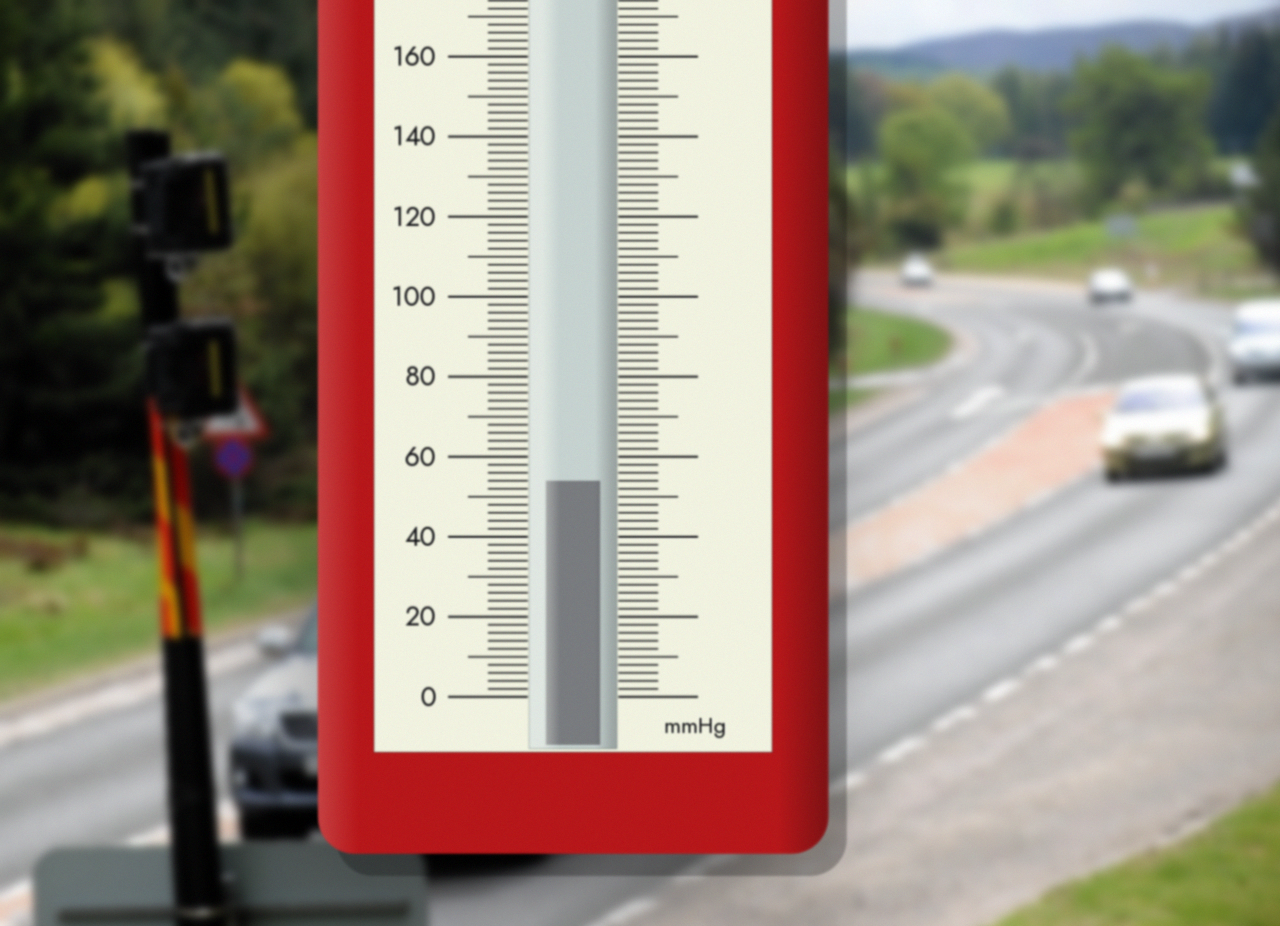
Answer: 54 mmHg
